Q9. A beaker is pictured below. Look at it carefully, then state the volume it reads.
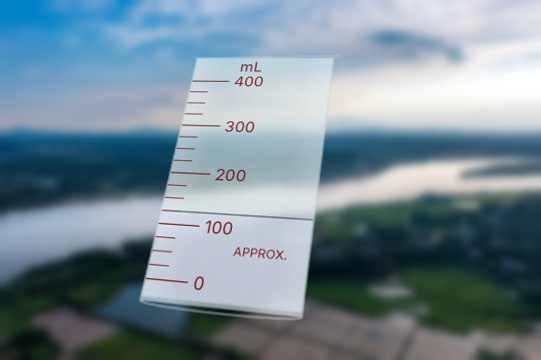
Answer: 125 mL
